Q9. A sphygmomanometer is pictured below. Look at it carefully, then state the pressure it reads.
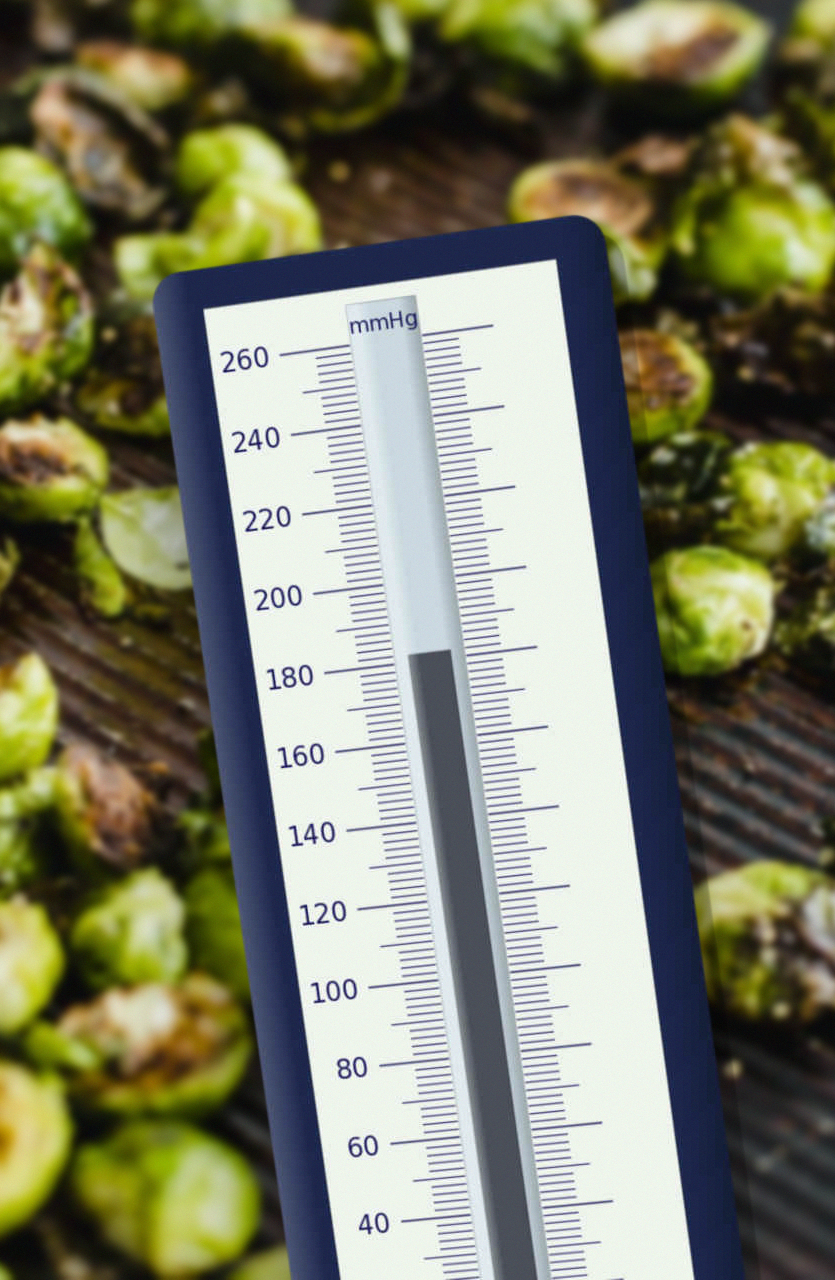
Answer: 182 mmHg
